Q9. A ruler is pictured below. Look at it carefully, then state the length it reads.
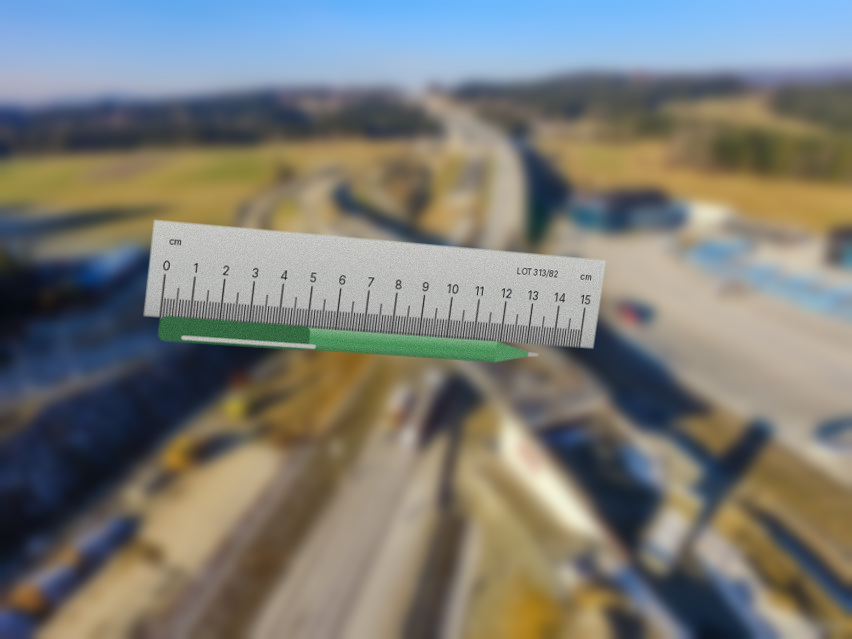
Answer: 13.5 cm
